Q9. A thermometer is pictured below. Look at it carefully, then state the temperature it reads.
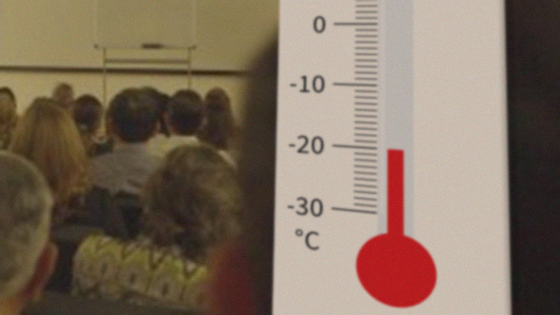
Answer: -20 °C
